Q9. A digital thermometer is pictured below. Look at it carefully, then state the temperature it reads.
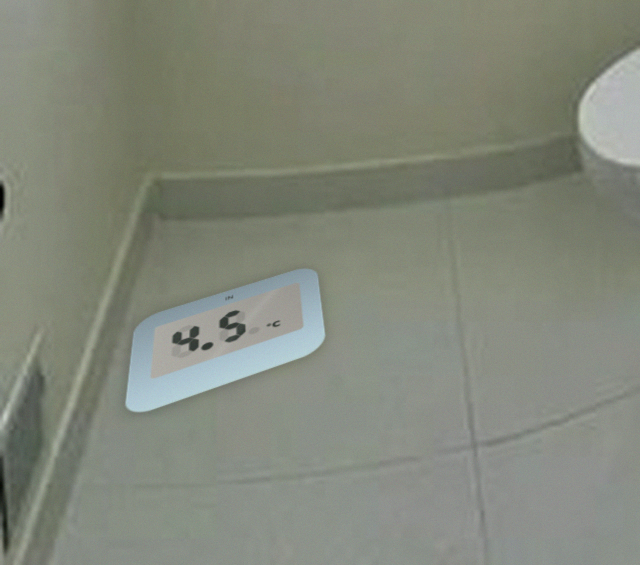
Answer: 4.5 °C
